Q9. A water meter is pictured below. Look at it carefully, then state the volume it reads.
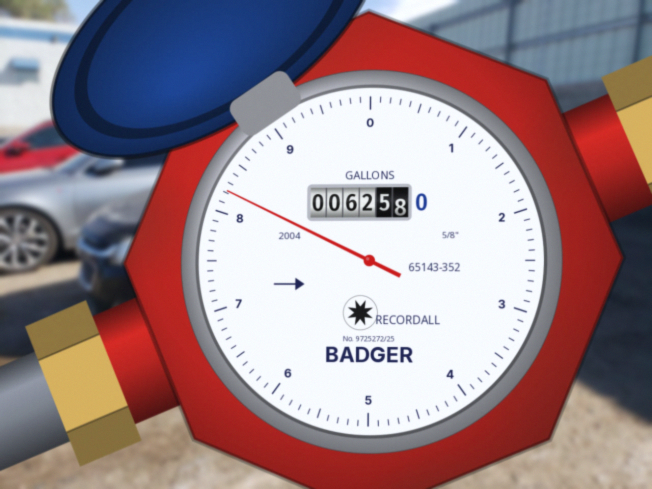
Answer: 62578.2 gal
